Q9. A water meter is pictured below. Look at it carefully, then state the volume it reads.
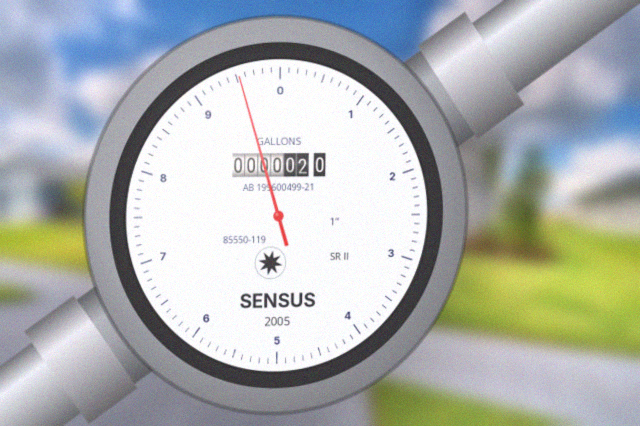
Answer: 19.5 gal
